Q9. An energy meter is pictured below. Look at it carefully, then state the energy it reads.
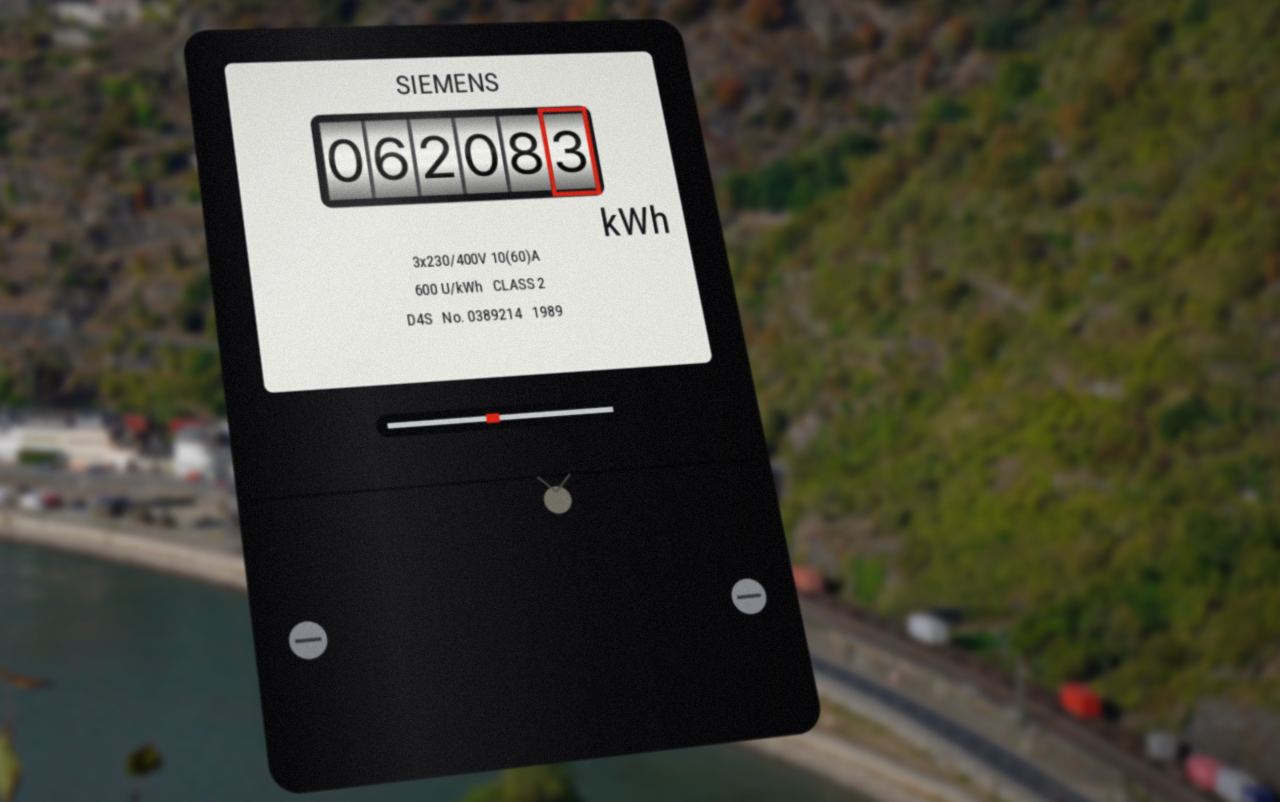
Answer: 6208.3 kWh
